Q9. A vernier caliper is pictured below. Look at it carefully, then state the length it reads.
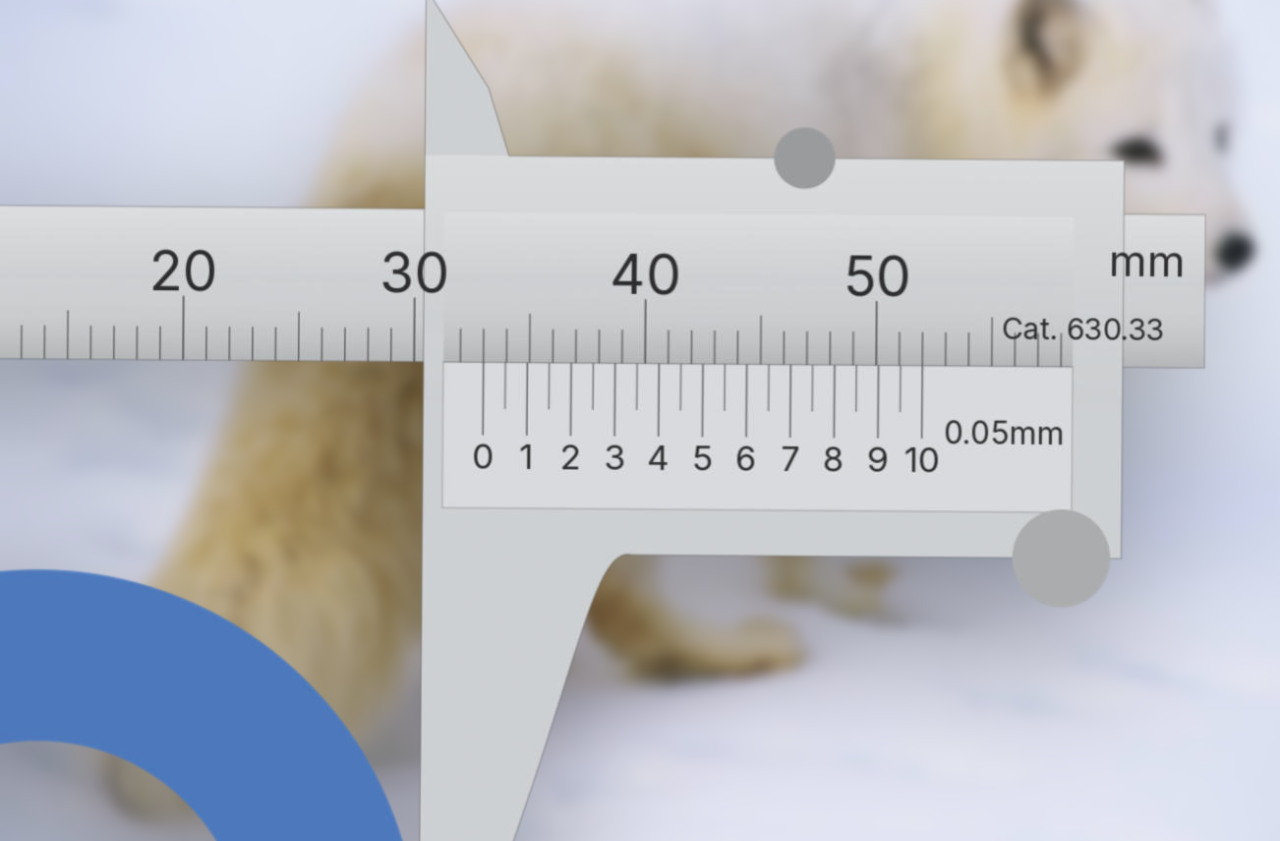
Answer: 33.0 mm
